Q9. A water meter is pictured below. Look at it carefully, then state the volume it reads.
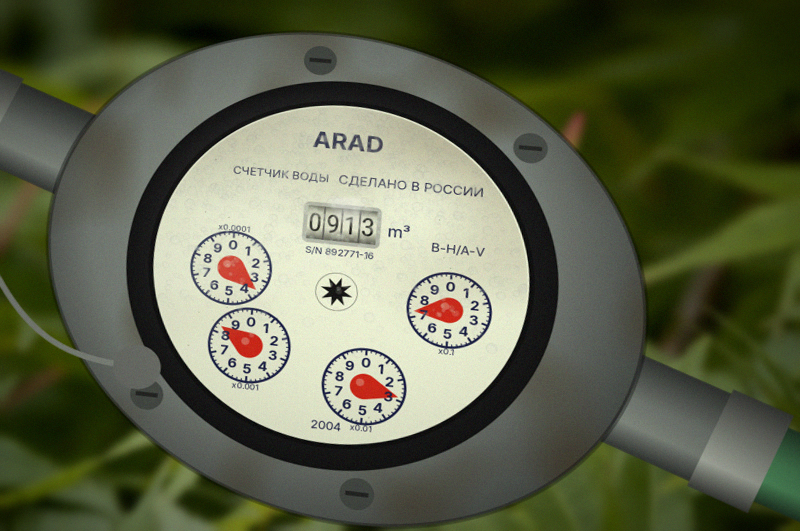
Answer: 913.7283 m³
